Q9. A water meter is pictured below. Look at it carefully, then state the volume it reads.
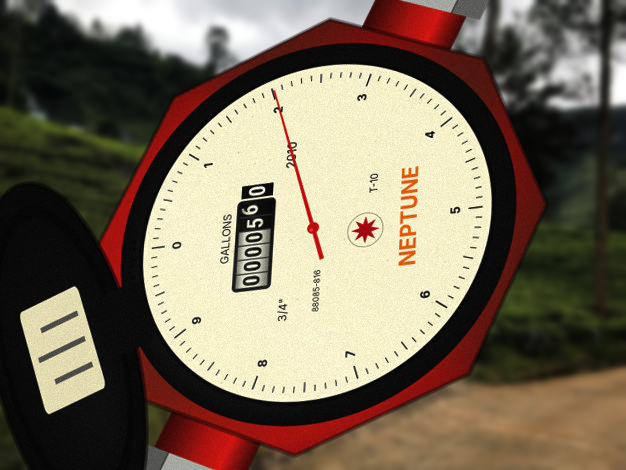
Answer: 562.0 gal
